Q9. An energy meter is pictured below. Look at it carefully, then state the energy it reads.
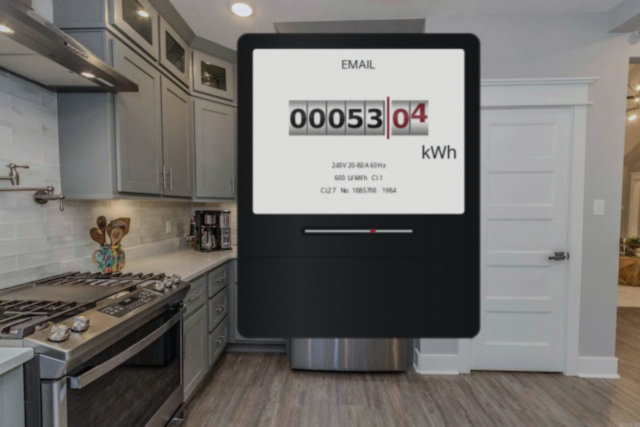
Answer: 53.04 kWh
